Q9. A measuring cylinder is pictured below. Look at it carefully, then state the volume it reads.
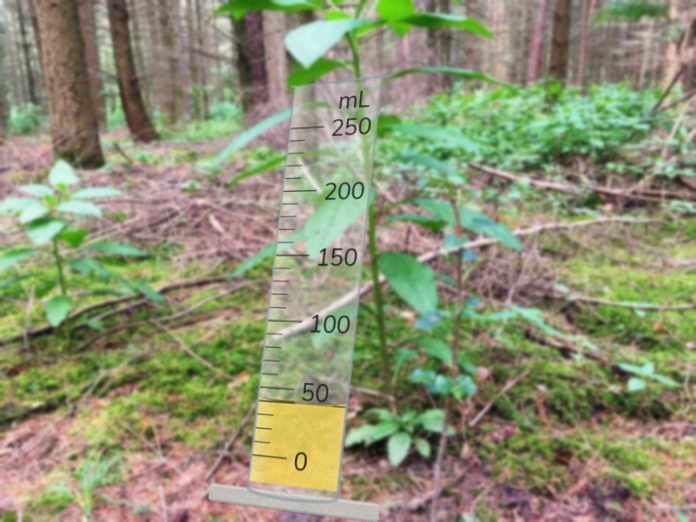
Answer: 40 mL
